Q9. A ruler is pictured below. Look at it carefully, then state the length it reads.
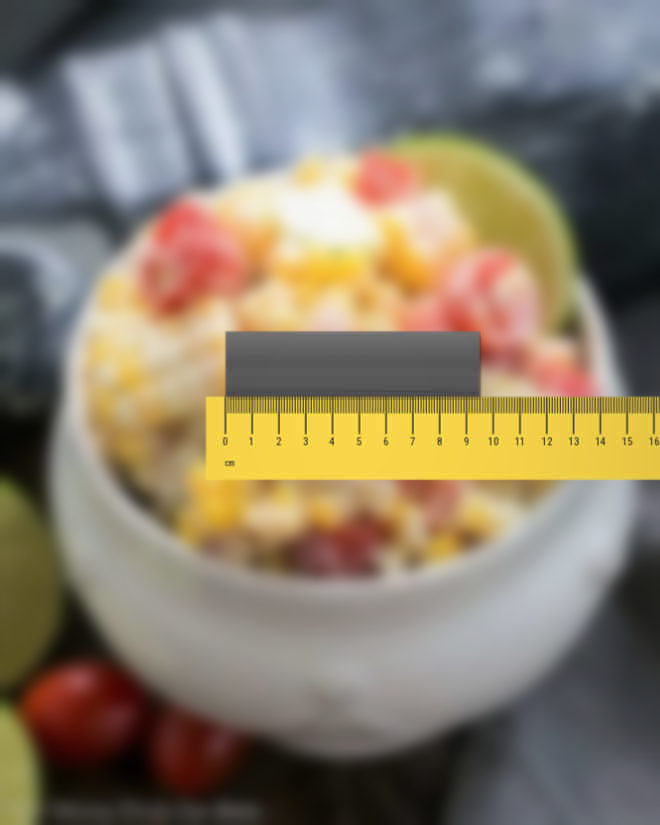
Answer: 9.5 cm
